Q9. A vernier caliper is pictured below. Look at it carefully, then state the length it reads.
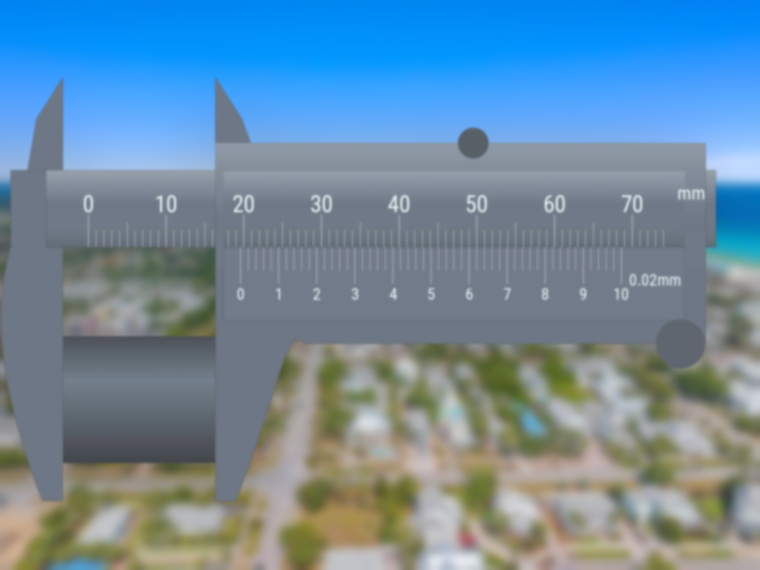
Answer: 19.6 mm
